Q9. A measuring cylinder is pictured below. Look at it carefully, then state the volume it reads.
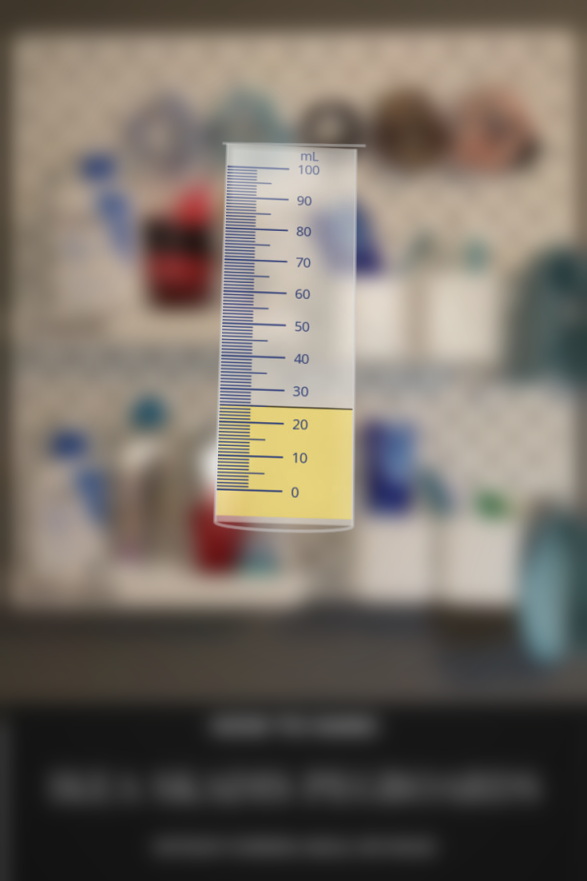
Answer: 25 mL
